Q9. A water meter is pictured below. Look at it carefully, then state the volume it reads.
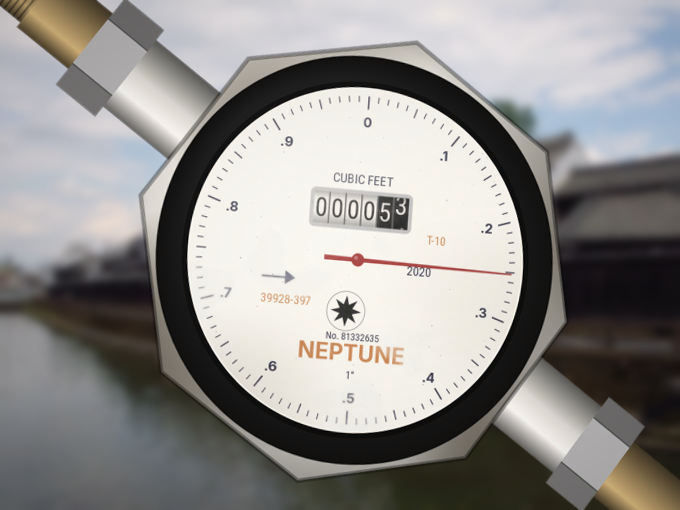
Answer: 53.25 ft³
